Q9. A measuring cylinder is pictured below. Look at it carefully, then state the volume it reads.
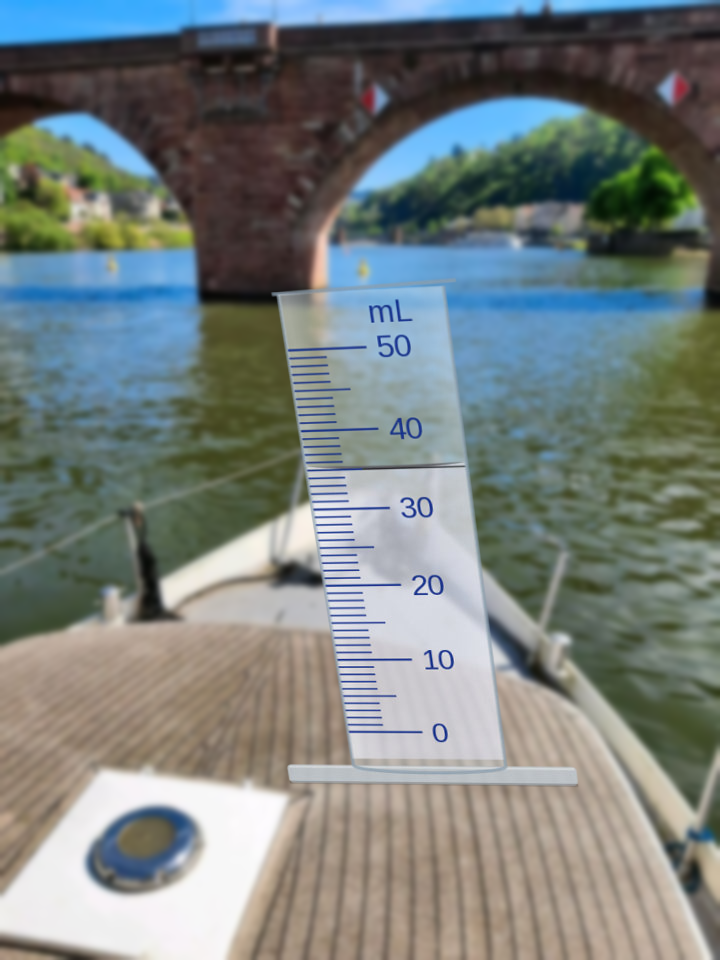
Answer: 35 mL
